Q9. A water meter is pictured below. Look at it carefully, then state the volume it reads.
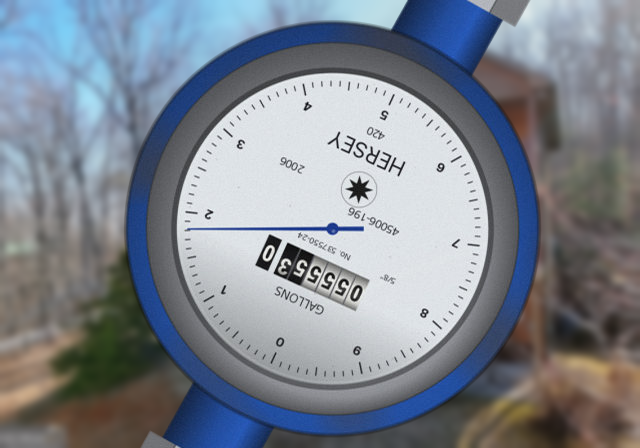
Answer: 555531.8 gal
